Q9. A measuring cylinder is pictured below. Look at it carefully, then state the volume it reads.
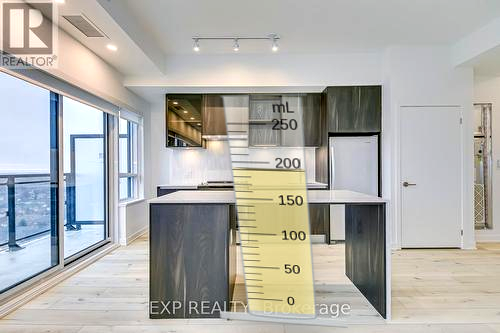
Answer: 190 mL
